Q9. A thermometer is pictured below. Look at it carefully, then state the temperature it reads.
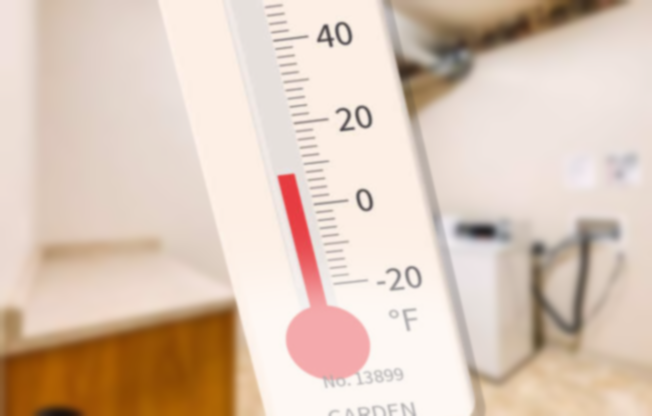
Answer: 8 °F
